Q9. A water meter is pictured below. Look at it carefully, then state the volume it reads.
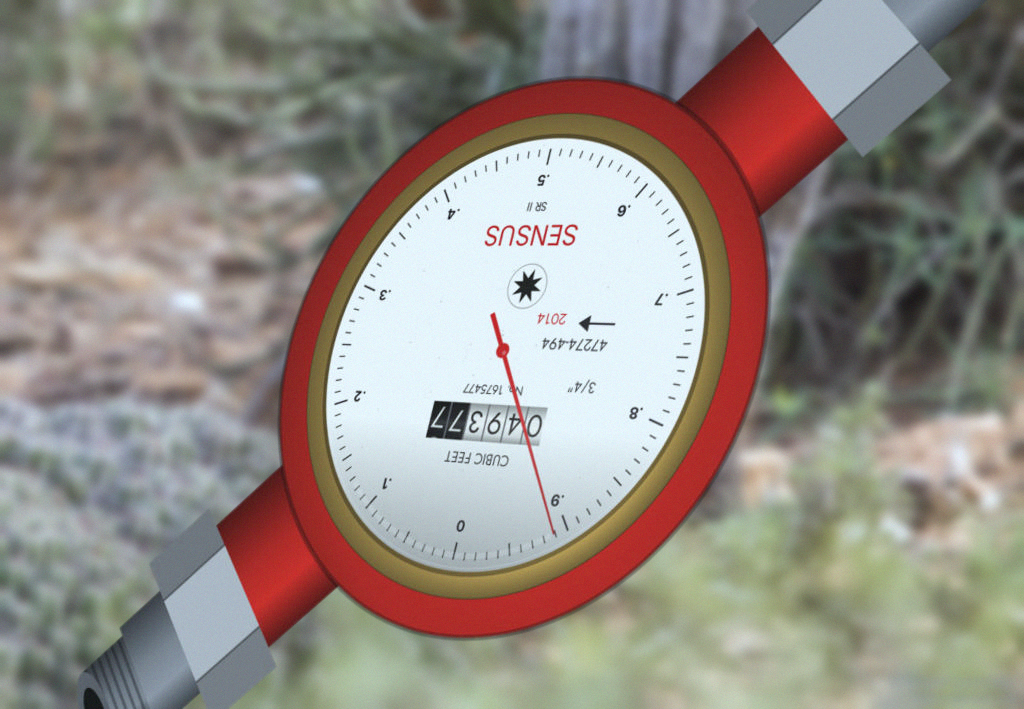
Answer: 49376.91 ft³
